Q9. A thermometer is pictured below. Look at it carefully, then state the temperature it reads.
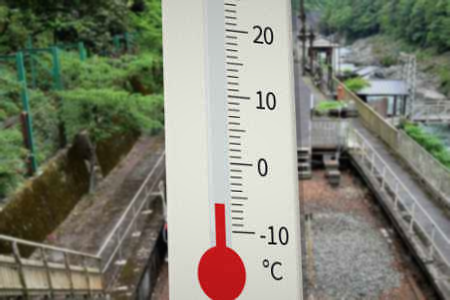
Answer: -6 °C
